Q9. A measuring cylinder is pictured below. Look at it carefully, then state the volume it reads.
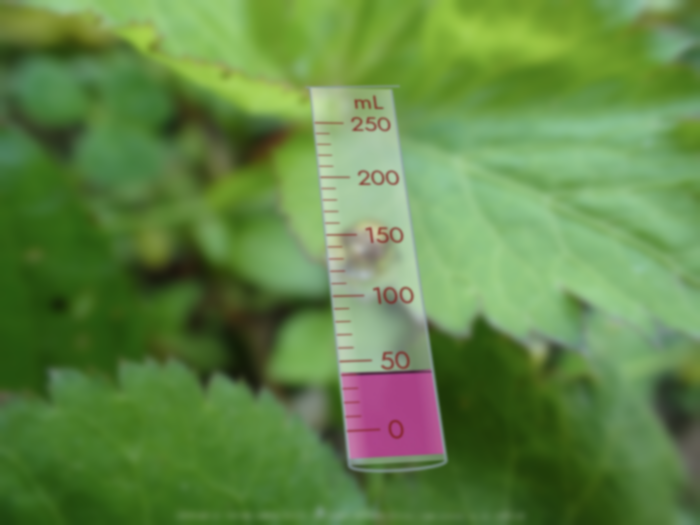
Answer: 40 mL
